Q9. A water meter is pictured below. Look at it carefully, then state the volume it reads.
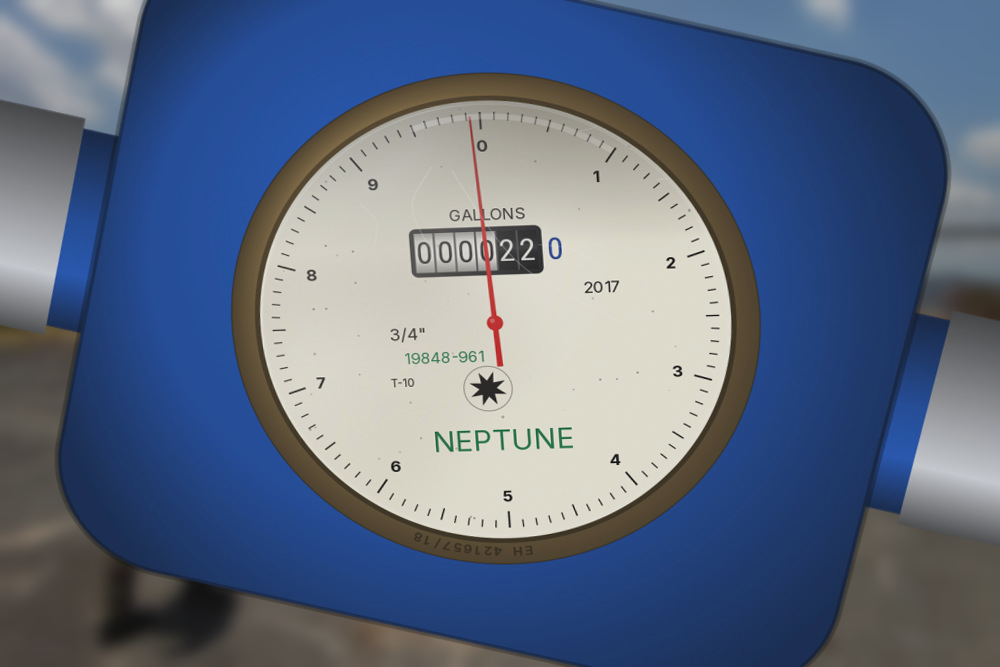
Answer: 219.9 gal
